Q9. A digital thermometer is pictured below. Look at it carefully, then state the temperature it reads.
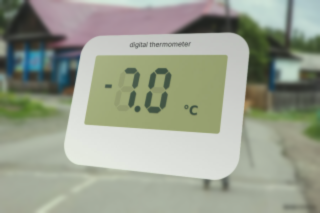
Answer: -7.0 °C
